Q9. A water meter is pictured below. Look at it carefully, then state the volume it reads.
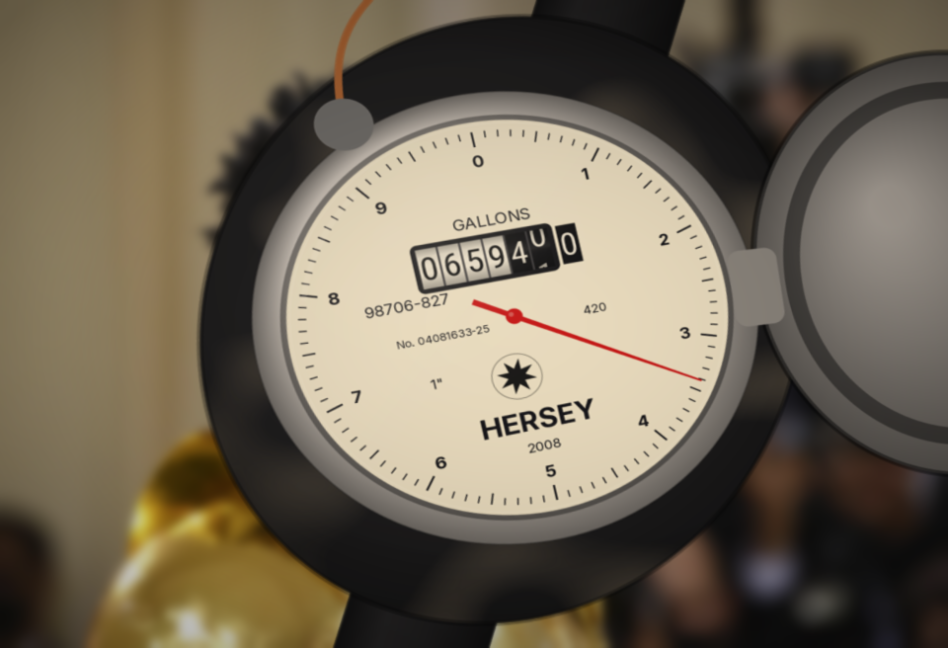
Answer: 659403.4 gal
